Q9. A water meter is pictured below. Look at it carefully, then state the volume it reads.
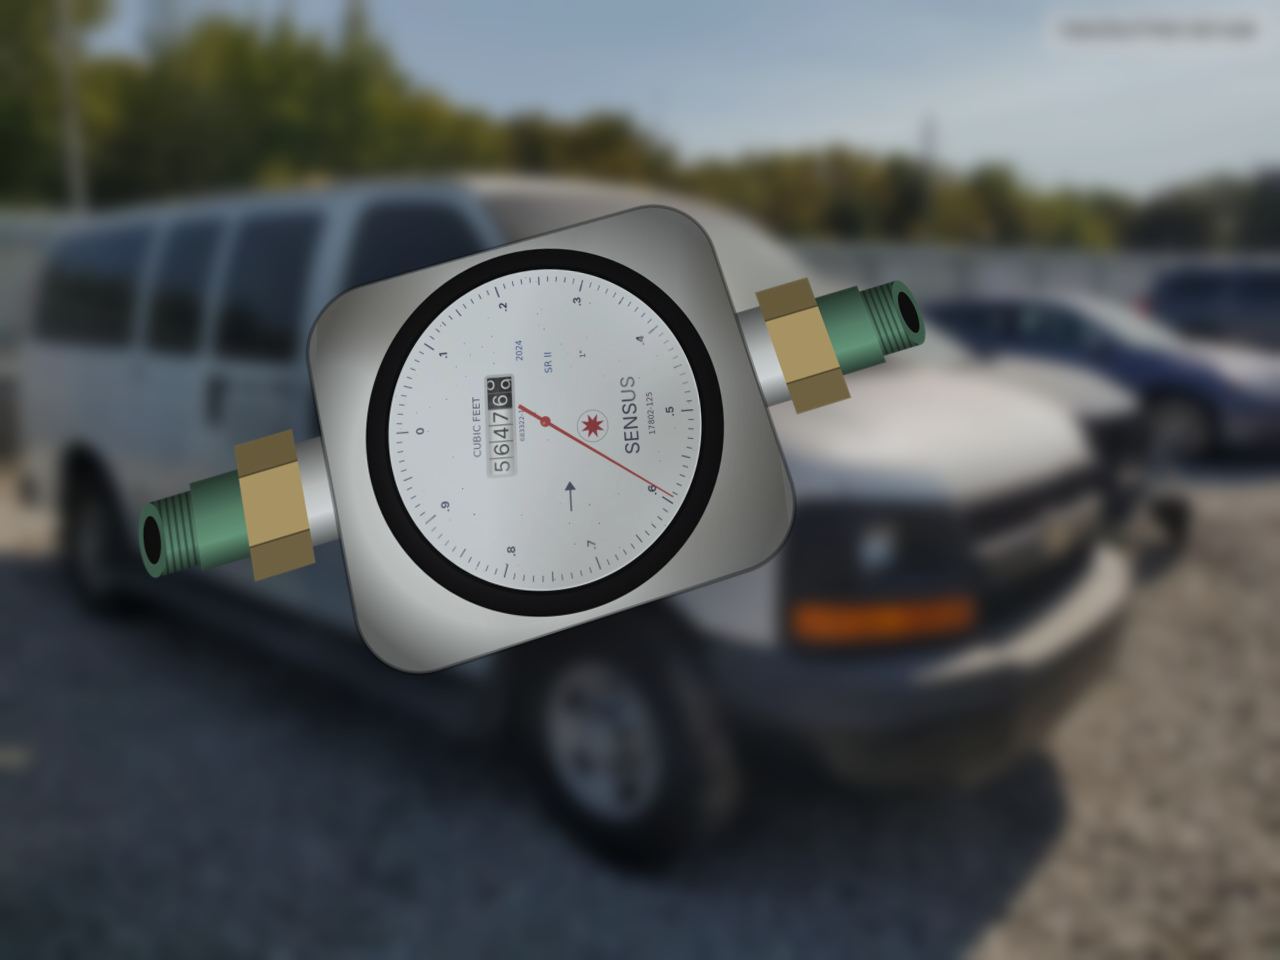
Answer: 564768.59 ft³
